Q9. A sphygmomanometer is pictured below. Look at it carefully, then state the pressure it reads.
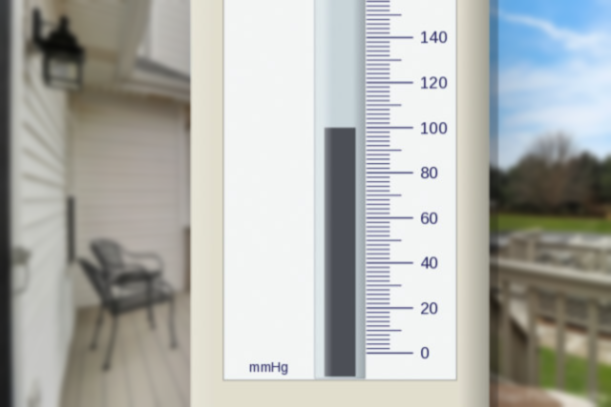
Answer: 100 mmHg
